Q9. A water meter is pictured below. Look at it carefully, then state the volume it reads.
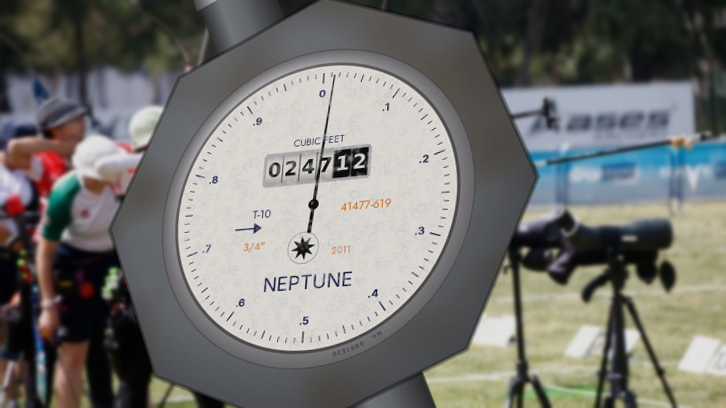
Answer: 24712.01 ft³
